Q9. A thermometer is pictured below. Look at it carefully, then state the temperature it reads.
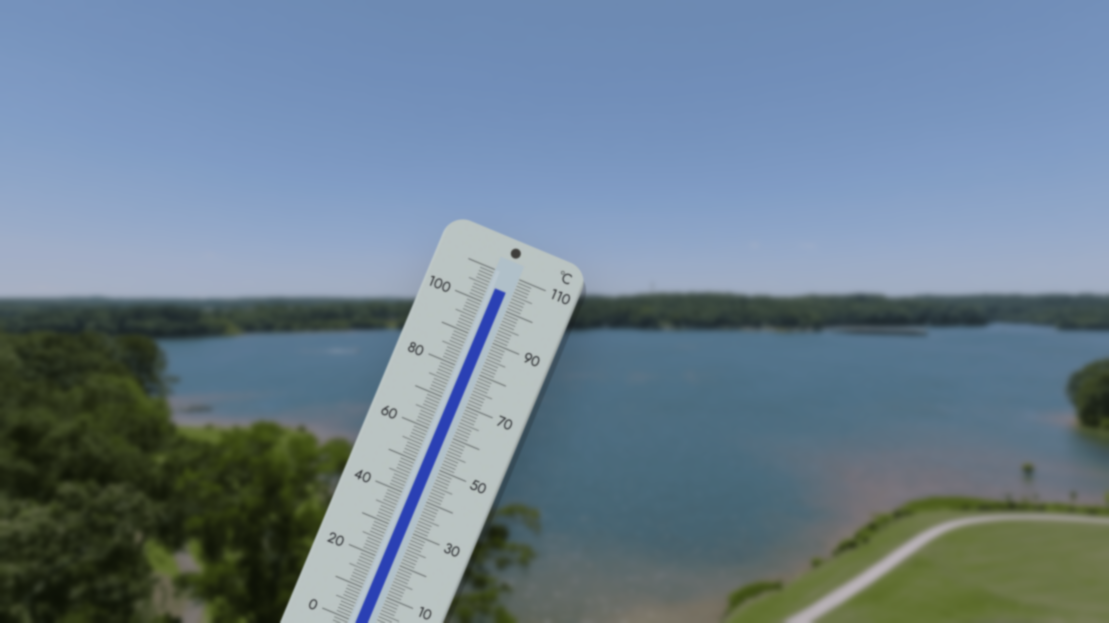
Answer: 105 °C
